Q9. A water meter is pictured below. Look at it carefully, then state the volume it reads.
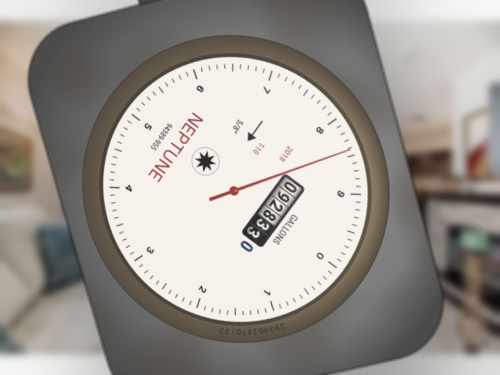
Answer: 928328.4 gal
